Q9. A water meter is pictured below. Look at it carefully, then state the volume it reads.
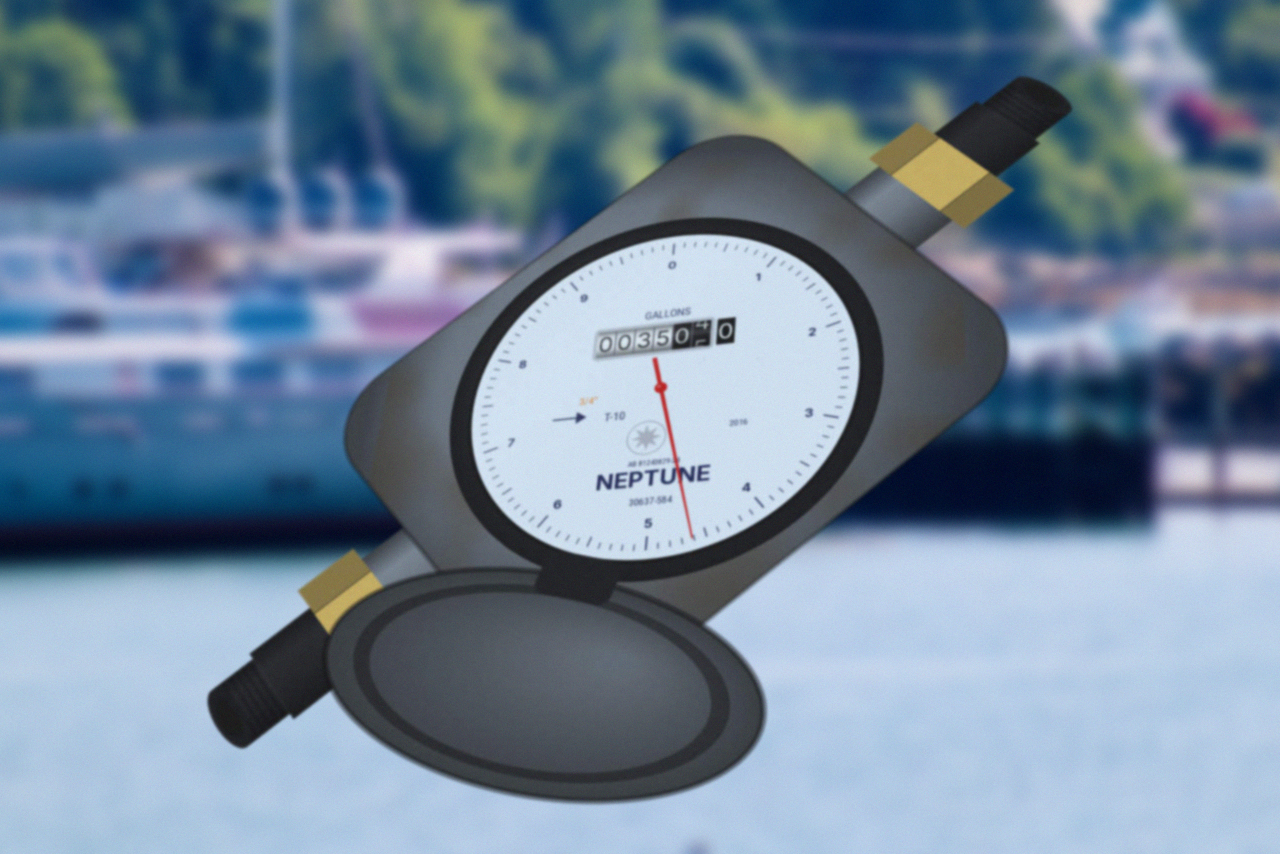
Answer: 35044.6 gal
